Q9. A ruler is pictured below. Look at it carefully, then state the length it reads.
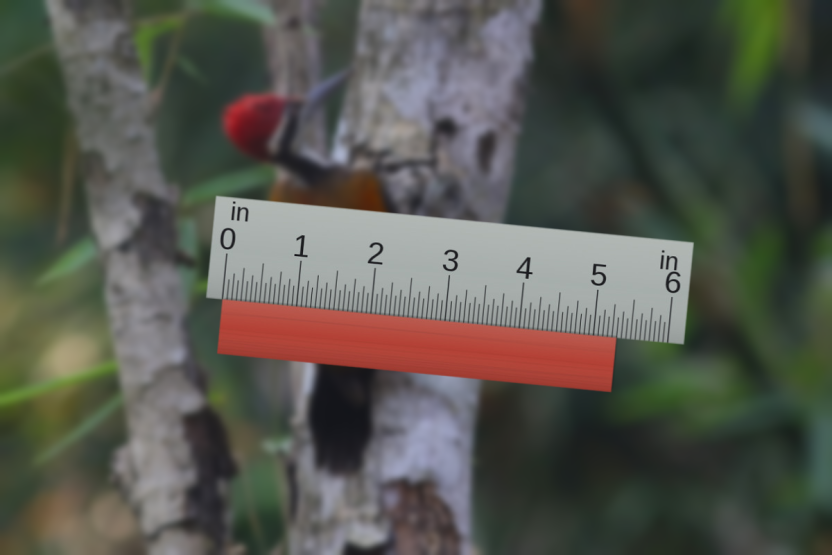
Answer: 5.3125 in
